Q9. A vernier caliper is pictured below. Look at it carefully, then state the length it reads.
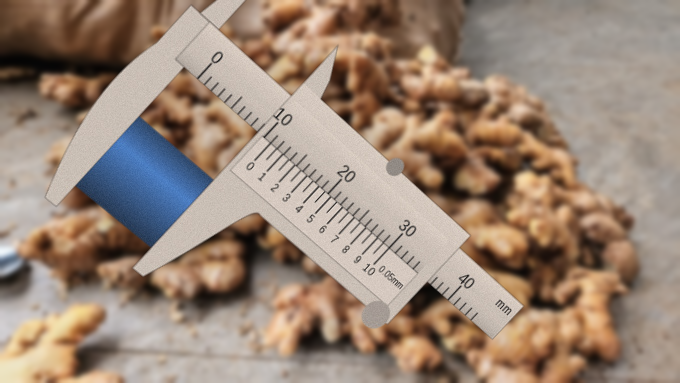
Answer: 11.0 mm
